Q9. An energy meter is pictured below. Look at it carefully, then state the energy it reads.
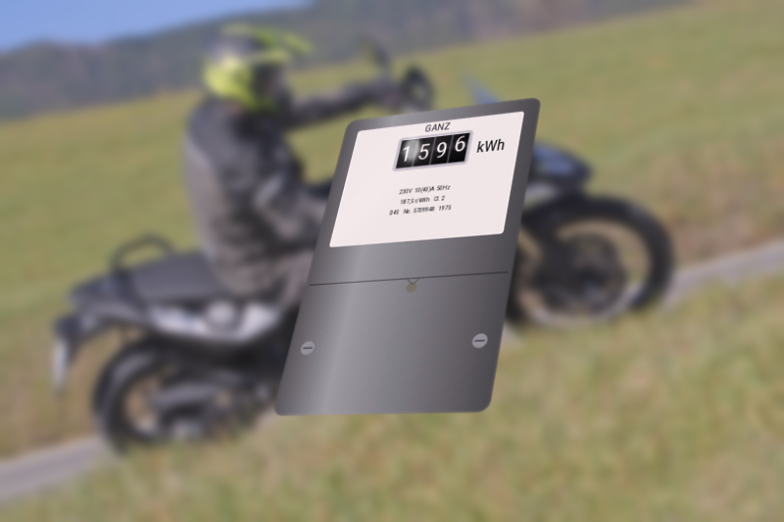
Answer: 1596 kWh
